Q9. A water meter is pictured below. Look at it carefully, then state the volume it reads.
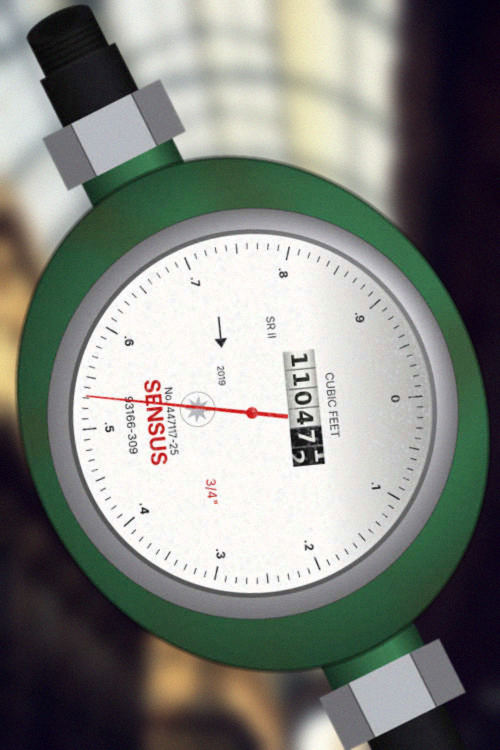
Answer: 110471.53 ft³
